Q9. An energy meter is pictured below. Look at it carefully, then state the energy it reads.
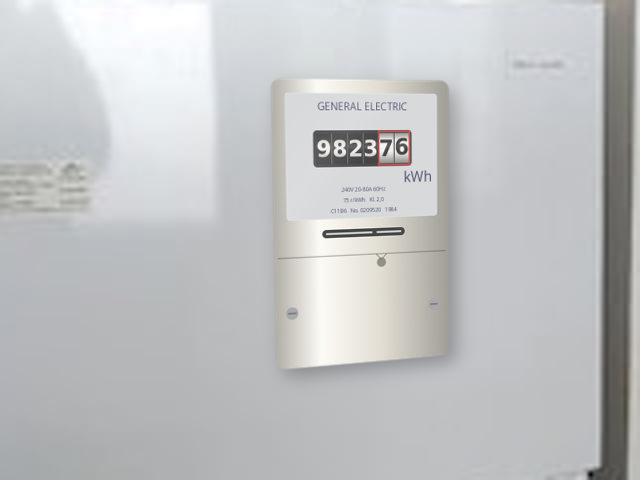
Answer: 9823.76 kWh
